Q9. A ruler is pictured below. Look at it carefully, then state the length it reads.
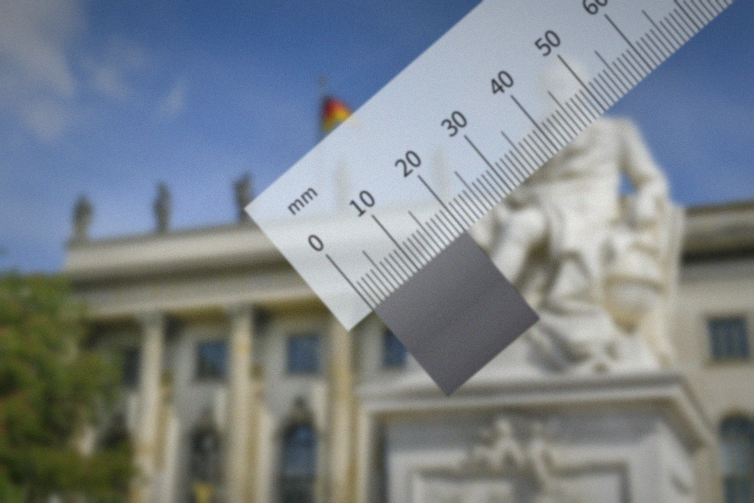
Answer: 20 mm
